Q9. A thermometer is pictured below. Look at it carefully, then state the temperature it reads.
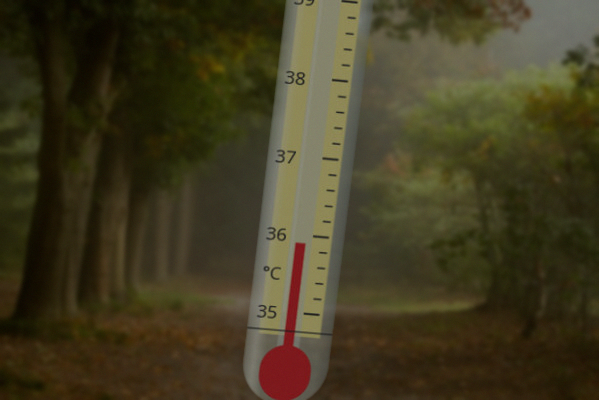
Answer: 35.9 °C
